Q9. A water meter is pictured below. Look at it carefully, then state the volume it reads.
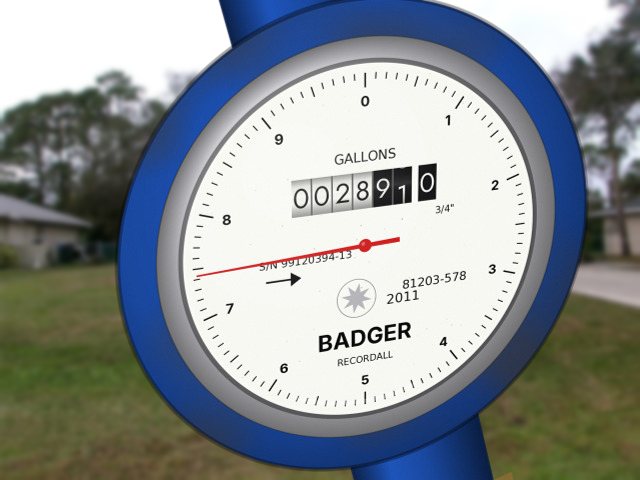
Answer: 28907.4 gal
